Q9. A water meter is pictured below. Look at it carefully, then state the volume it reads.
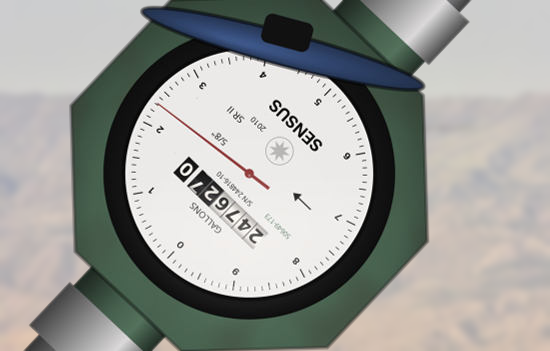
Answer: 2476272.3 gal
